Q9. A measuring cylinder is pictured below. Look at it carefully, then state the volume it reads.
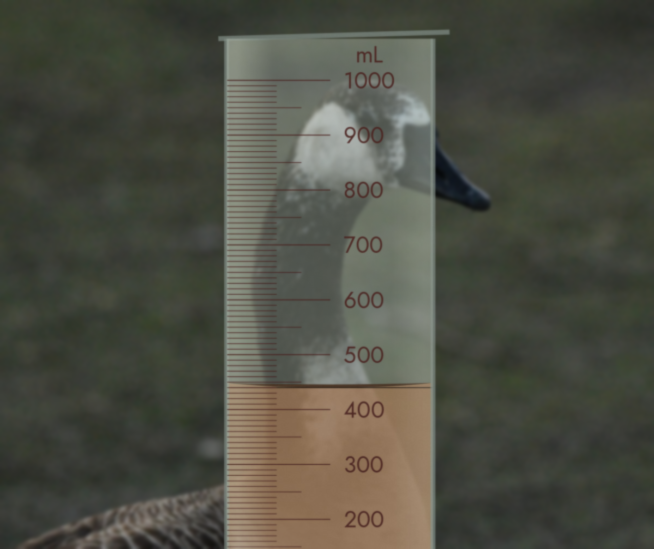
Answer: 440 mL
